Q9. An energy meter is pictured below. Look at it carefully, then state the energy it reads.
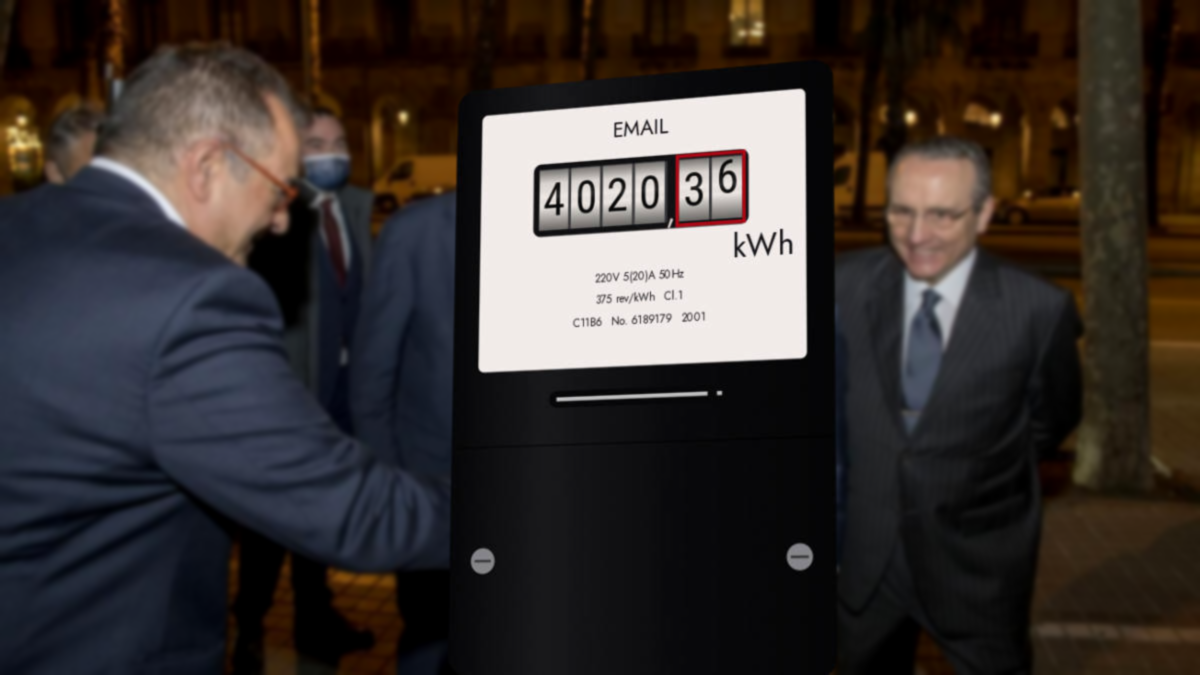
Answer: 4020.36 kWh
